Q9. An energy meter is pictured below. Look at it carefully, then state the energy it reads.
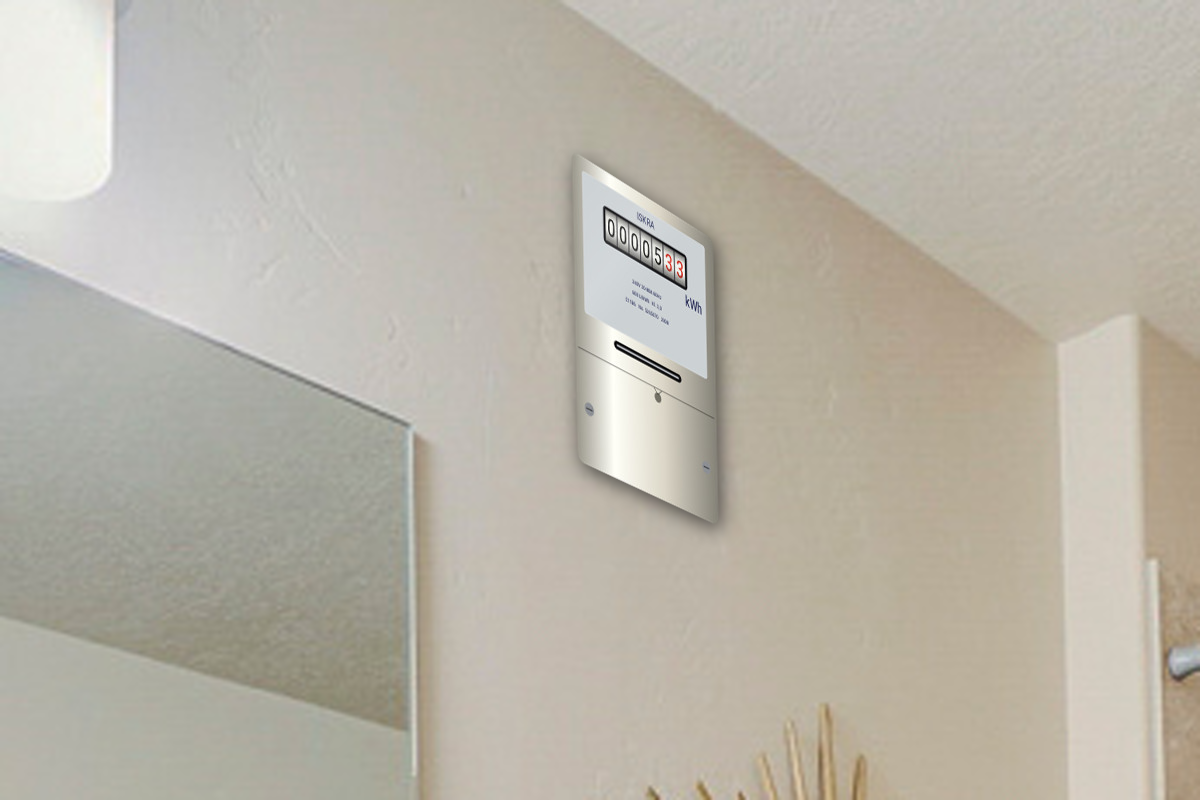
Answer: 5.33 kWh
